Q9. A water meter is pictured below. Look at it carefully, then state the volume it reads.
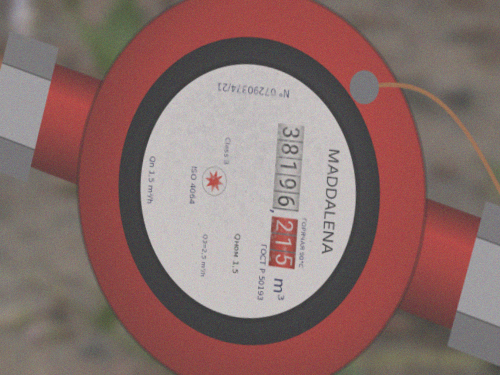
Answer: 38196.215 m³
